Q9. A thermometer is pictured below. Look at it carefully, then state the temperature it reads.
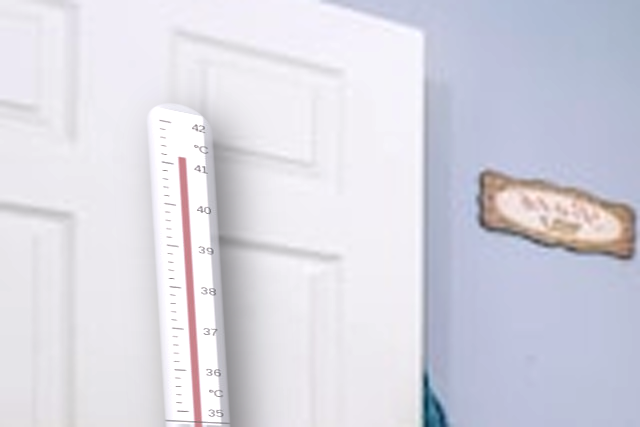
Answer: 41.2 °C
